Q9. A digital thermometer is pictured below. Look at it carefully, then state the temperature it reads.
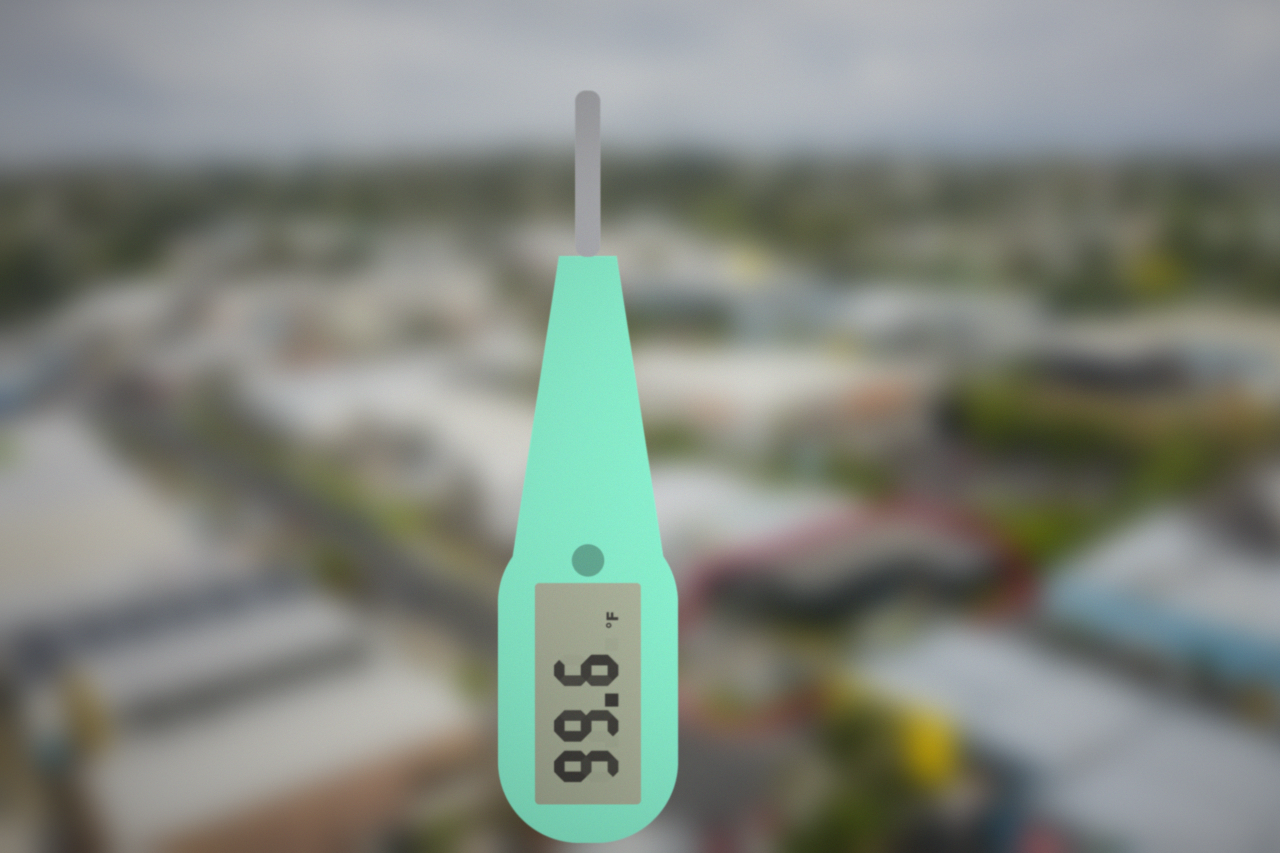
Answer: 99.6 °F
